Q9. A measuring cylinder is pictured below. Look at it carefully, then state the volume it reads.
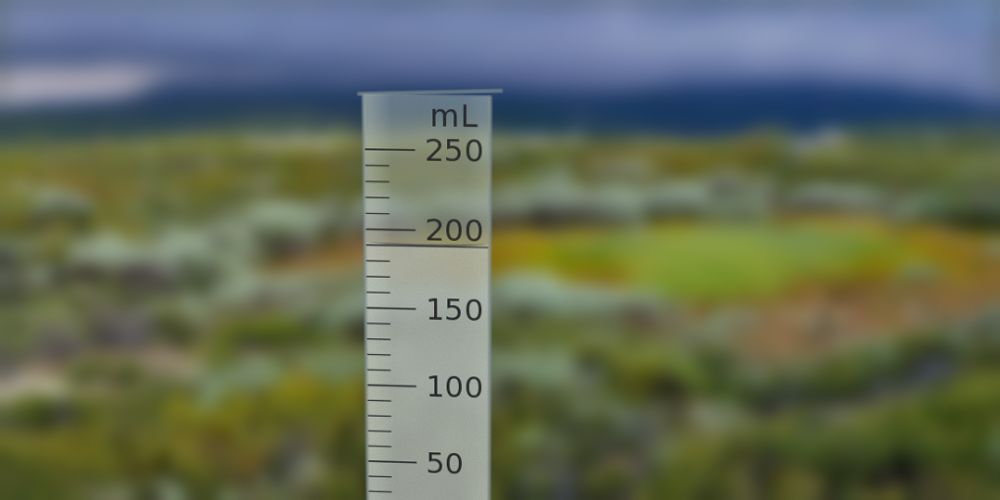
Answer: 190 mL
